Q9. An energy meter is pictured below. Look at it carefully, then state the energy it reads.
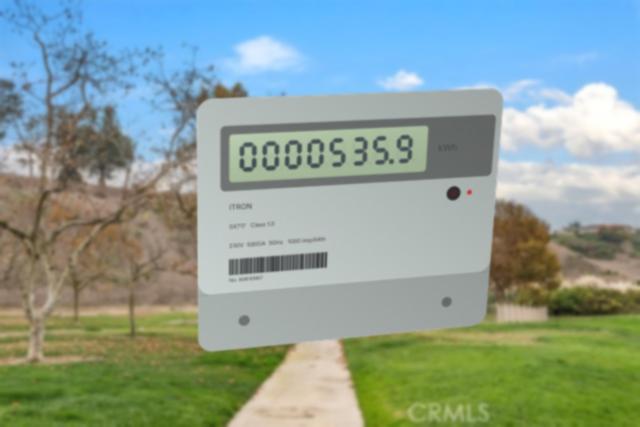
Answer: 535.9 kWh
